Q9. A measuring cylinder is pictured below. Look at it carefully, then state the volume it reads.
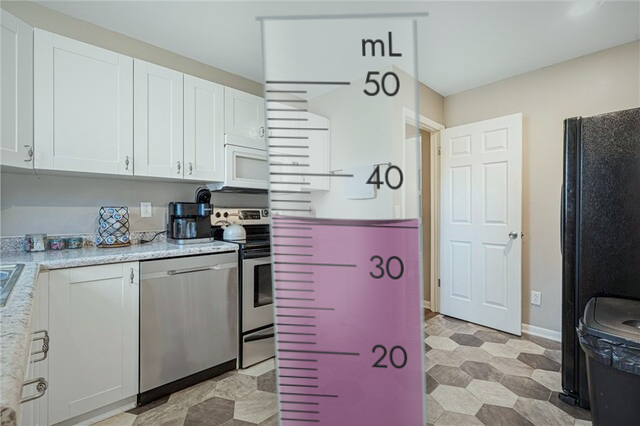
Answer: 34.5 mL
